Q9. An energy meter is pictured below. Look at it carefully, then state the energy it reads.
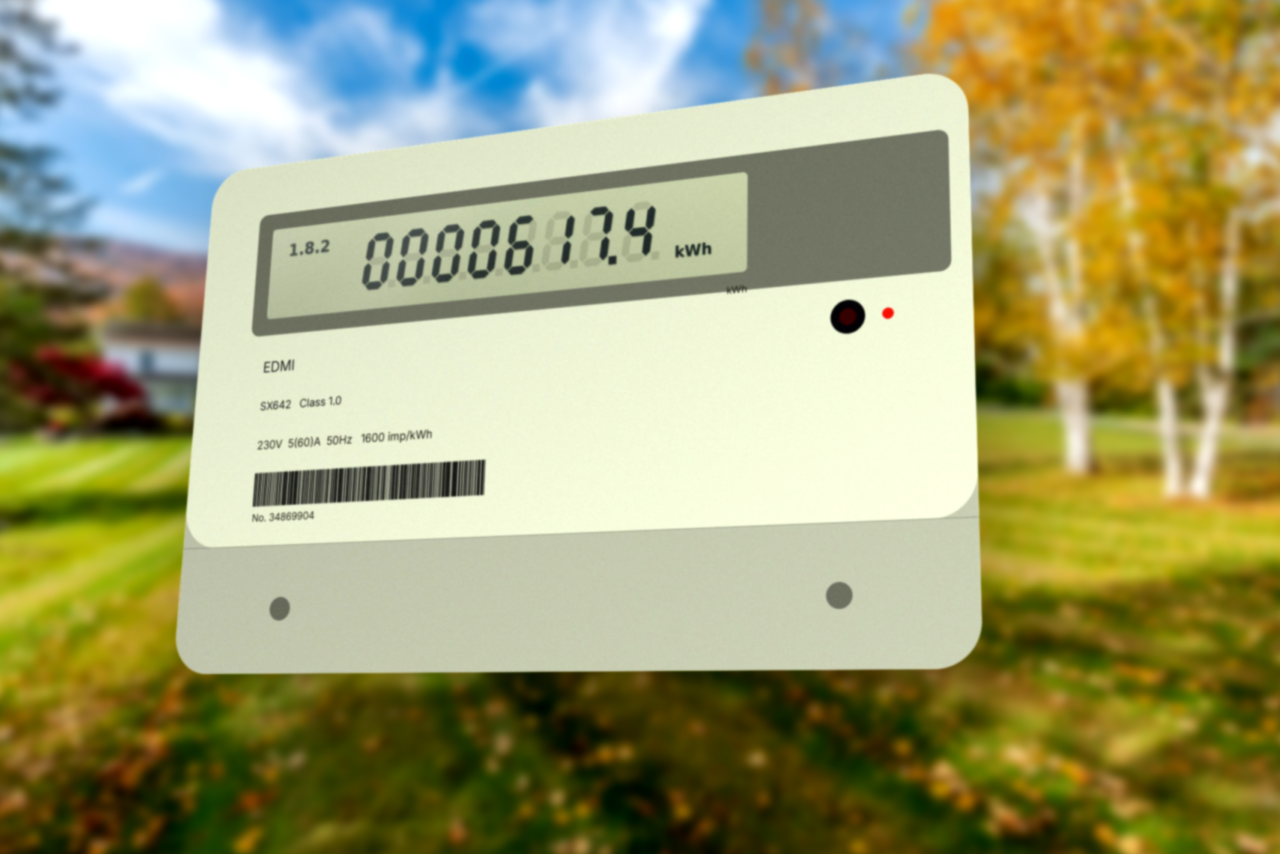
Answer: 617.4 kWh
